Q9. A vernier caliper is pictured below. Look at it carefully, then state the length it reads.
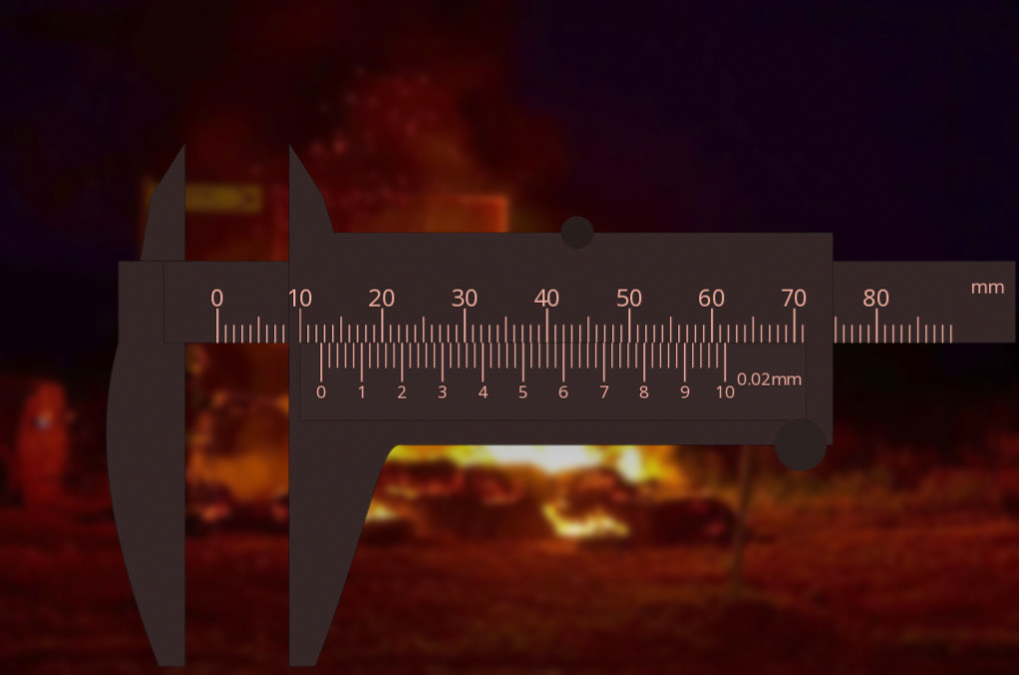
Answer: 12.6 mm
